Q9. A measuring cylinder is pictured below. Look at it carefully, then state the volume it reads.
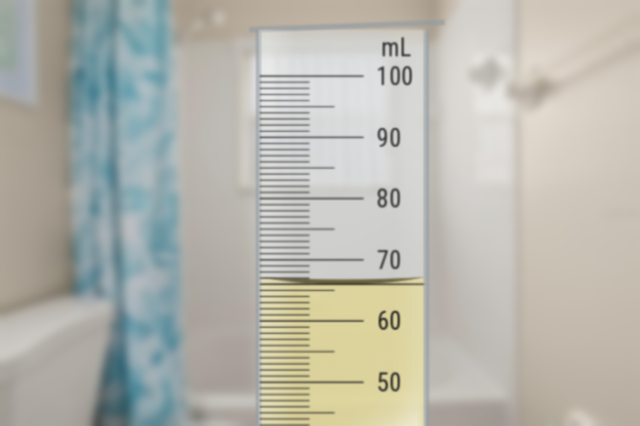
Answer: 66 mL
